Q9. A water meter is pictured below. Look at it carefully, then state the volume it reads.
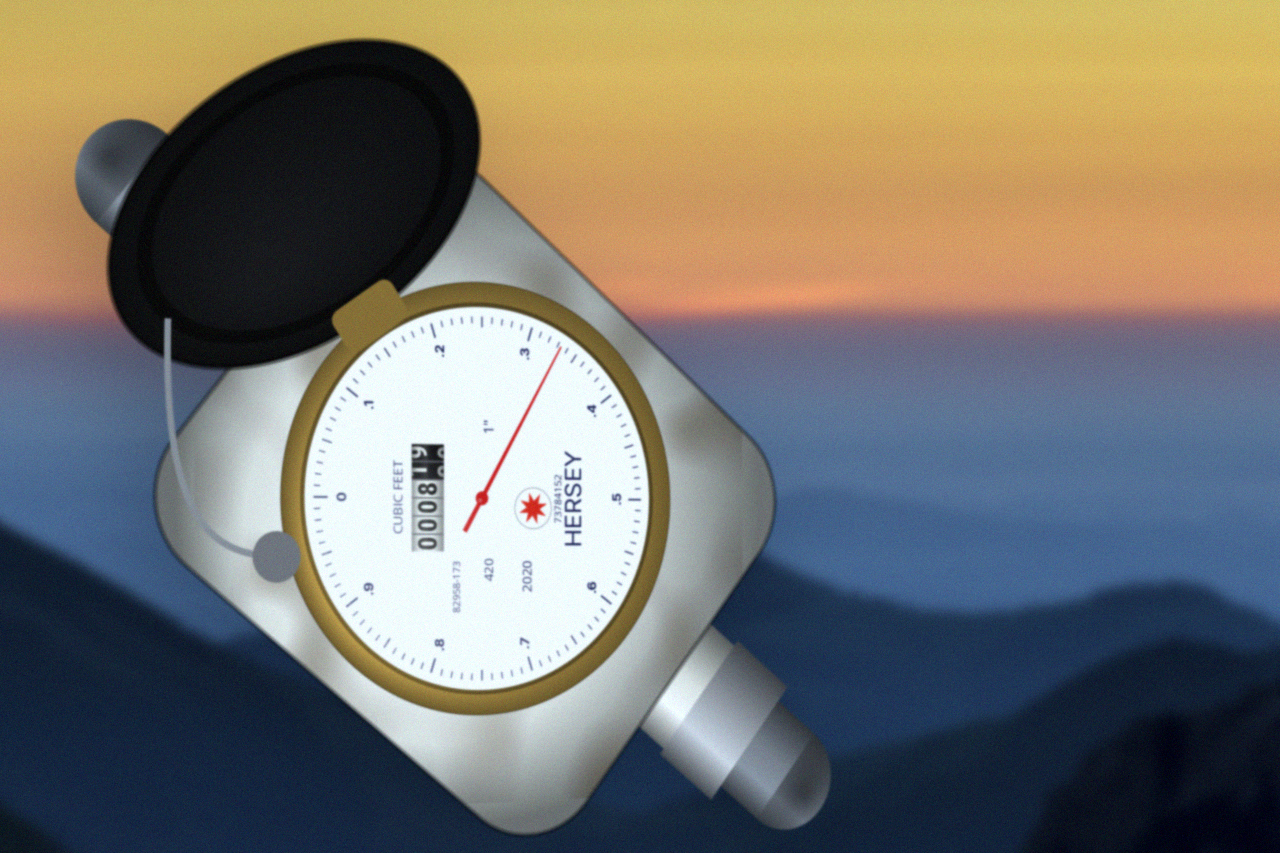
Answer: 819.33 ft³
